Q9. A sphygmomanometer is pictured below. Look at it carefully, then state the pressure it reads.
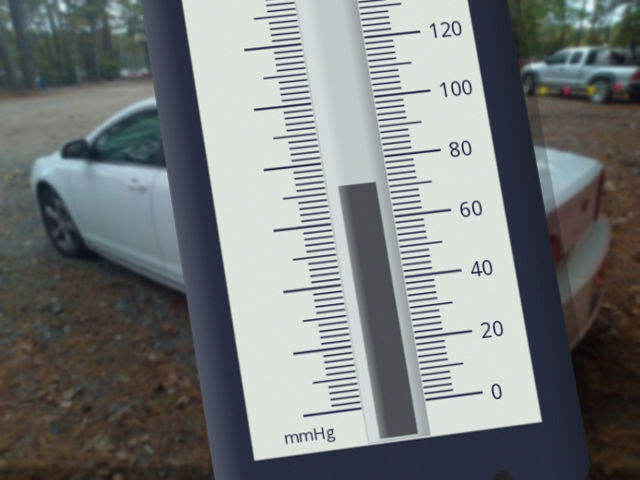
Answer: 72 mmHg
